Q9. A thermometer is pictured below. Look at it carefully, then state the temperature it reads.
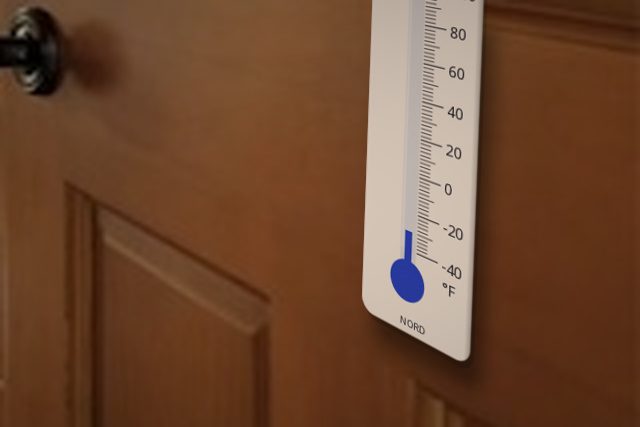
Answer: -30 °F
